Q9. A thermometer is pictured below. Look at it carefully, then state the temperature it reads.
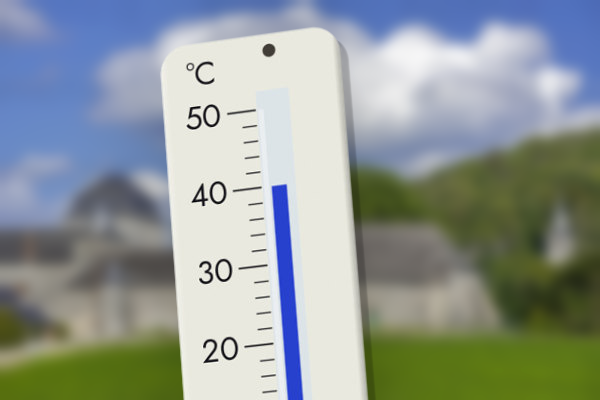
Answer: 40 °C
